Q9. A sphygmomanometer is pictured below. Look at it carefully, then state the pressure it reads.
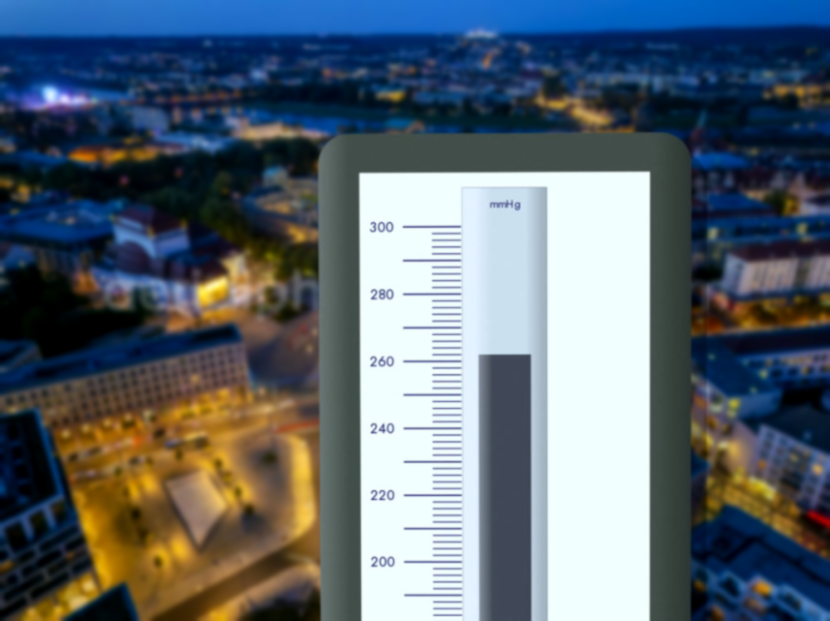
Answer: 262 mmHg
